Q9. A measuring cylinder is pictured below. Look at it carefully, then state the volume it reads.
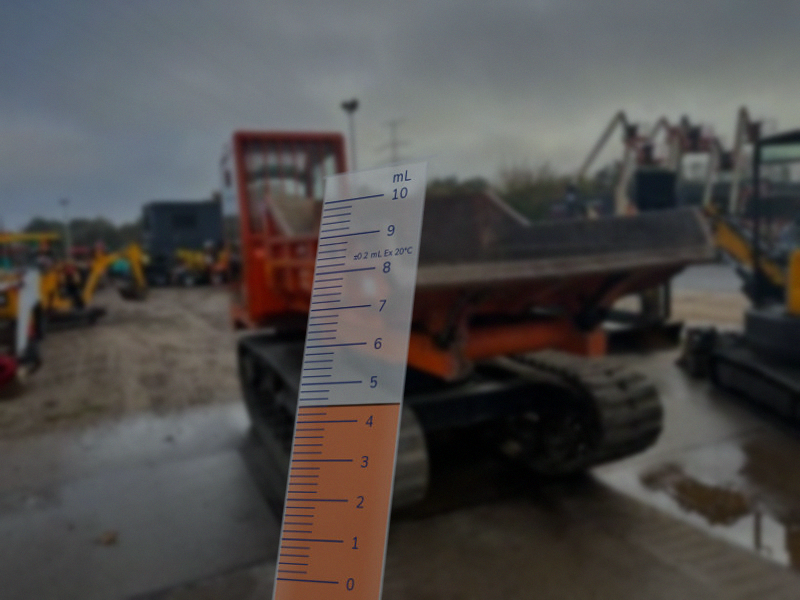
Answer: 4.4 mL
